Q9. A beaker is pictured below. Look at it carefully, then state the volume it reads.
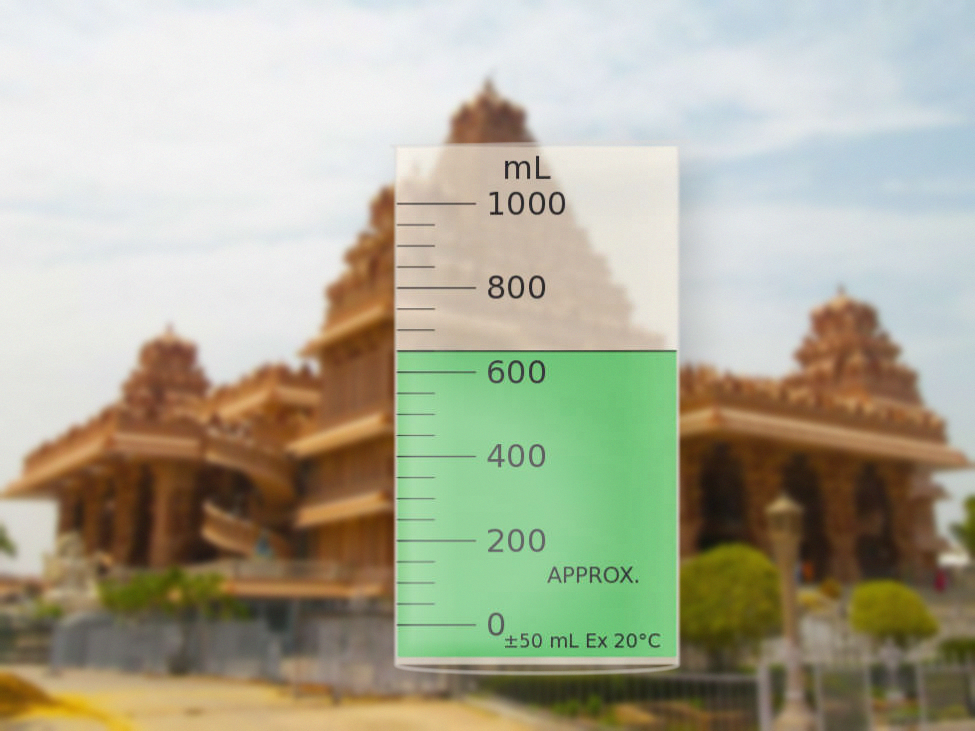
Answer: 650 mL
